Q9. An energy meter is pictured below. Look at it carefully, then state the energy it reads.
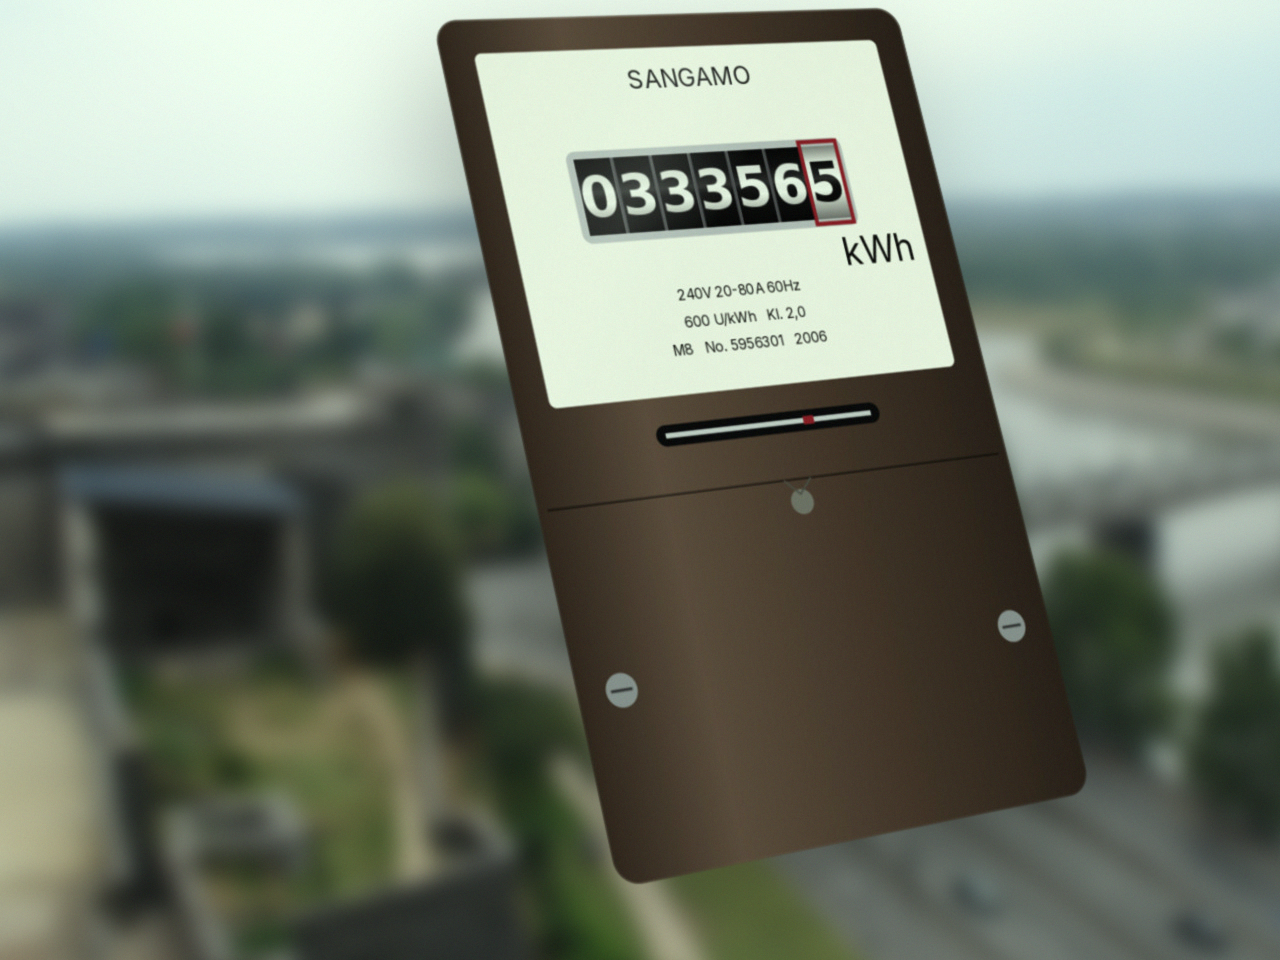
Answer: 33356.5 kWh
